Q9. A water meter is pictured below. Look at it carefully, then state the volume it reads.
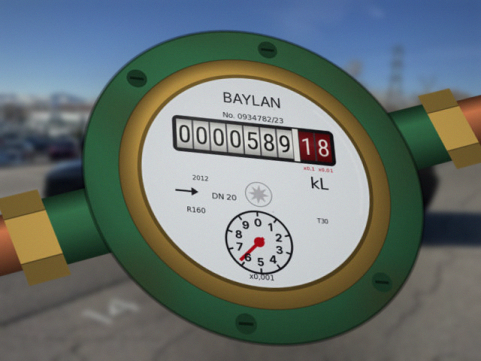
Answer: 589.186 kL
